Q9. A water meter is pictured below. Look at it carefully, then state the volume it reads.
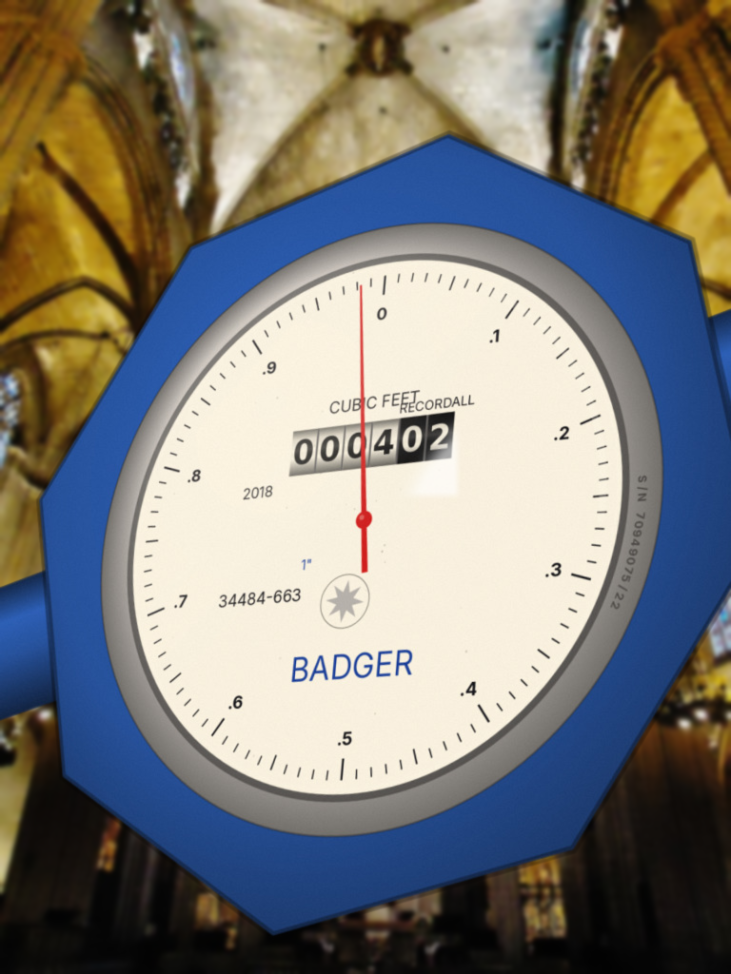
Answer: 401.98 ft³
